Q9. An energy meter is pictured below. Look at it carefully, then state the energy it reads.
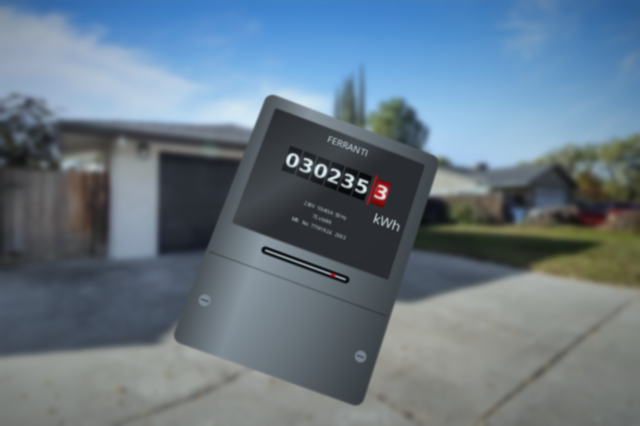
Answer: 30235.3 kWh
